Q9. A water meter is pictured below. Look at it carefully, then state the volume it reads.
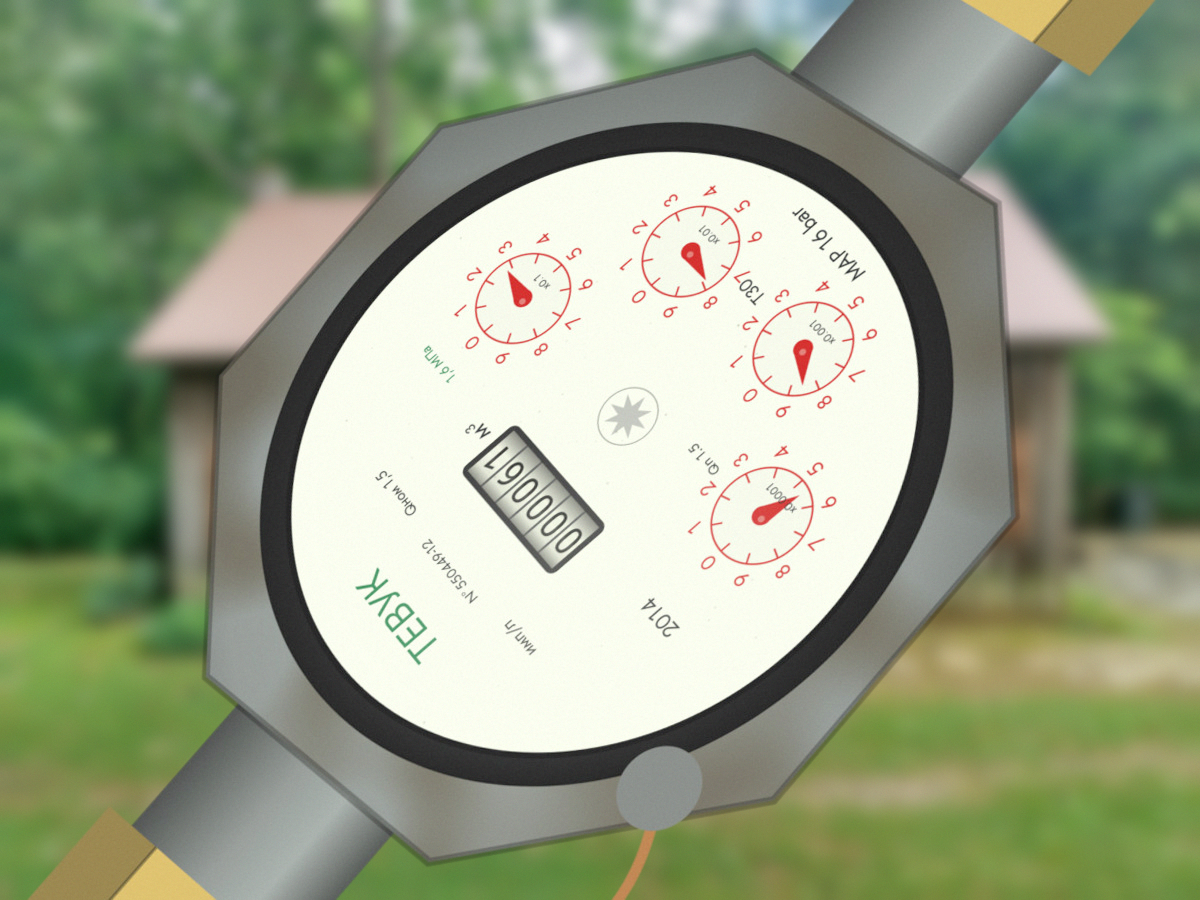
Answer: 61.2785 m³
